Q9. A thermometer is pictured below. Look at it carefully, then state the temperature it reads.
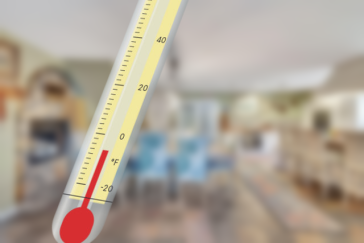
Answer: -6 °F
